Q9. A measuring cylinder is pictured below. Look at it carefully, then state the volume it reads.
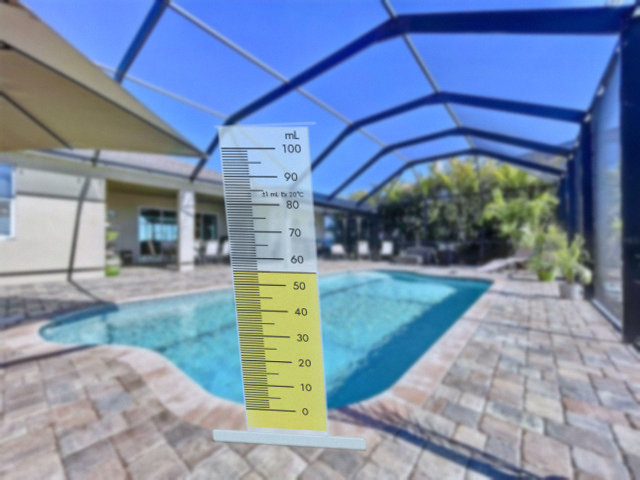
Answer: 55 mL
